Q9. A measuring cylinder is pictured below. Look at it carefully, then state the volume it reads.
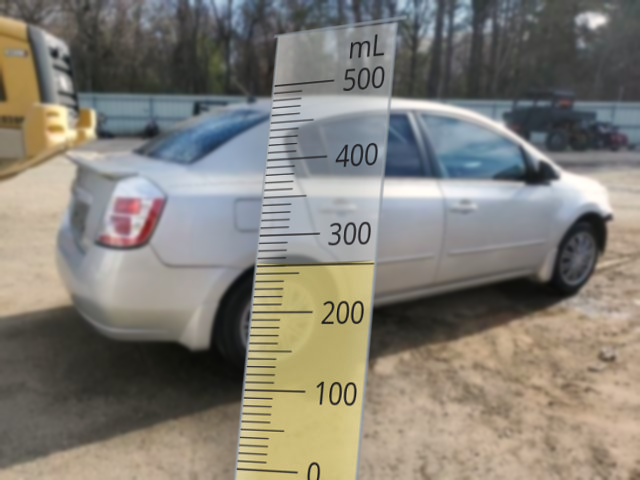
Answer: 260 mL
